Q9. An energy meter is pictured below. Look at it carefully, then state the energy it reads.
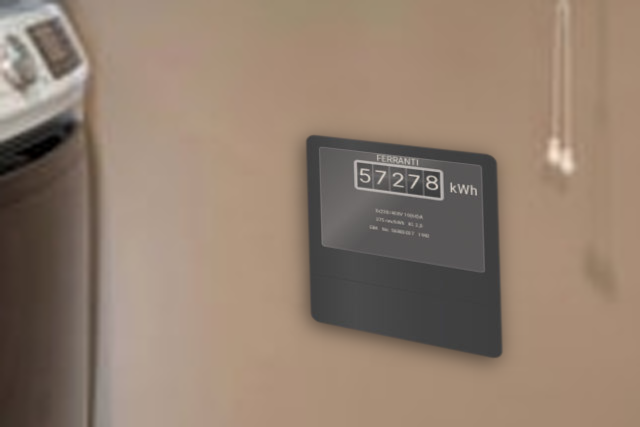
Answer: 57278 kWh
